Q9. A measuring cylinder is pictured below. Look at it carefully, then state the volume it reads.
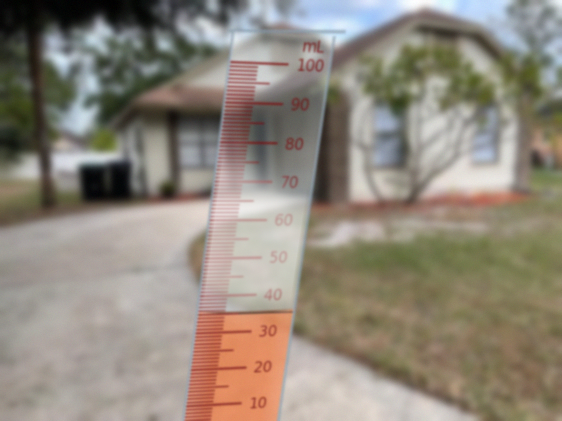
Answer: 35 mL
